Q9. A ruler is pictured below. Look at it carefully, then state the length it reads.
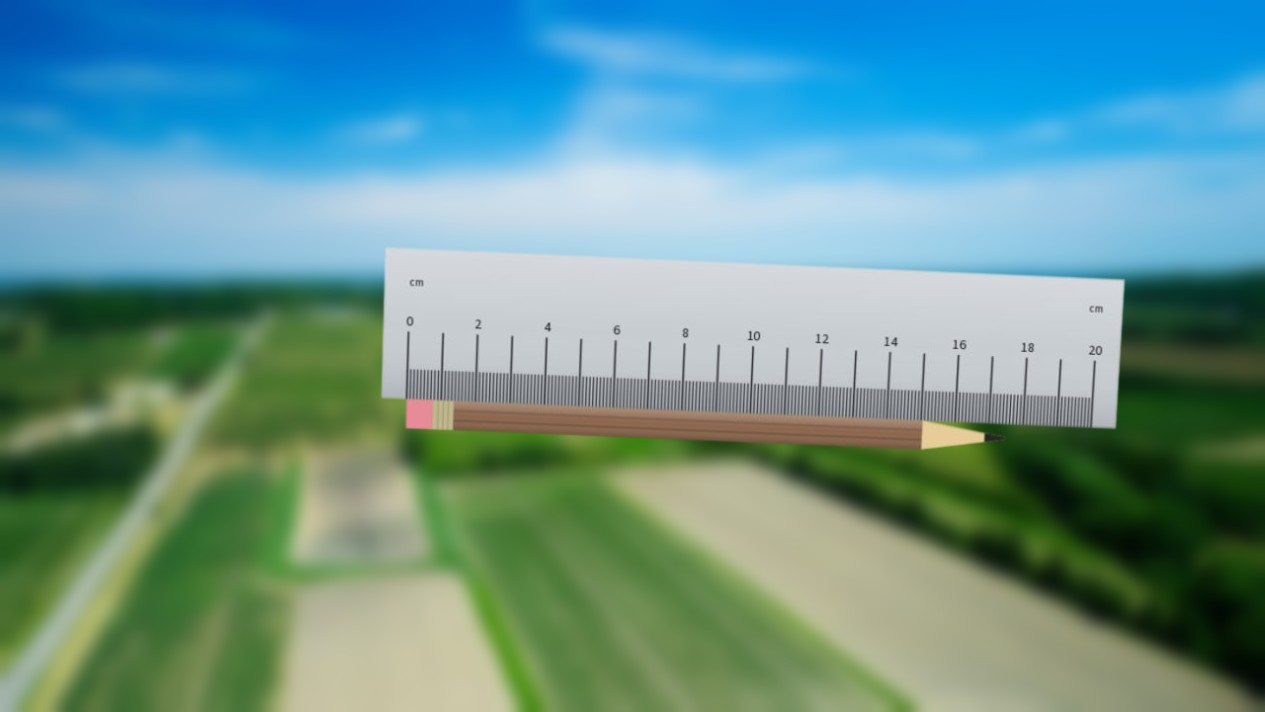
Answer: 17.5 cm
